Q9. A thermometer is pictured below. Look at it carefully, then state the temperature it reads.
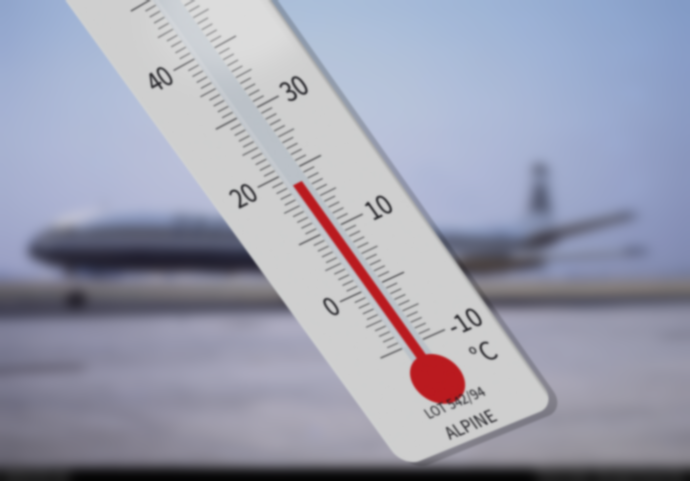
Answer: 18 °C
